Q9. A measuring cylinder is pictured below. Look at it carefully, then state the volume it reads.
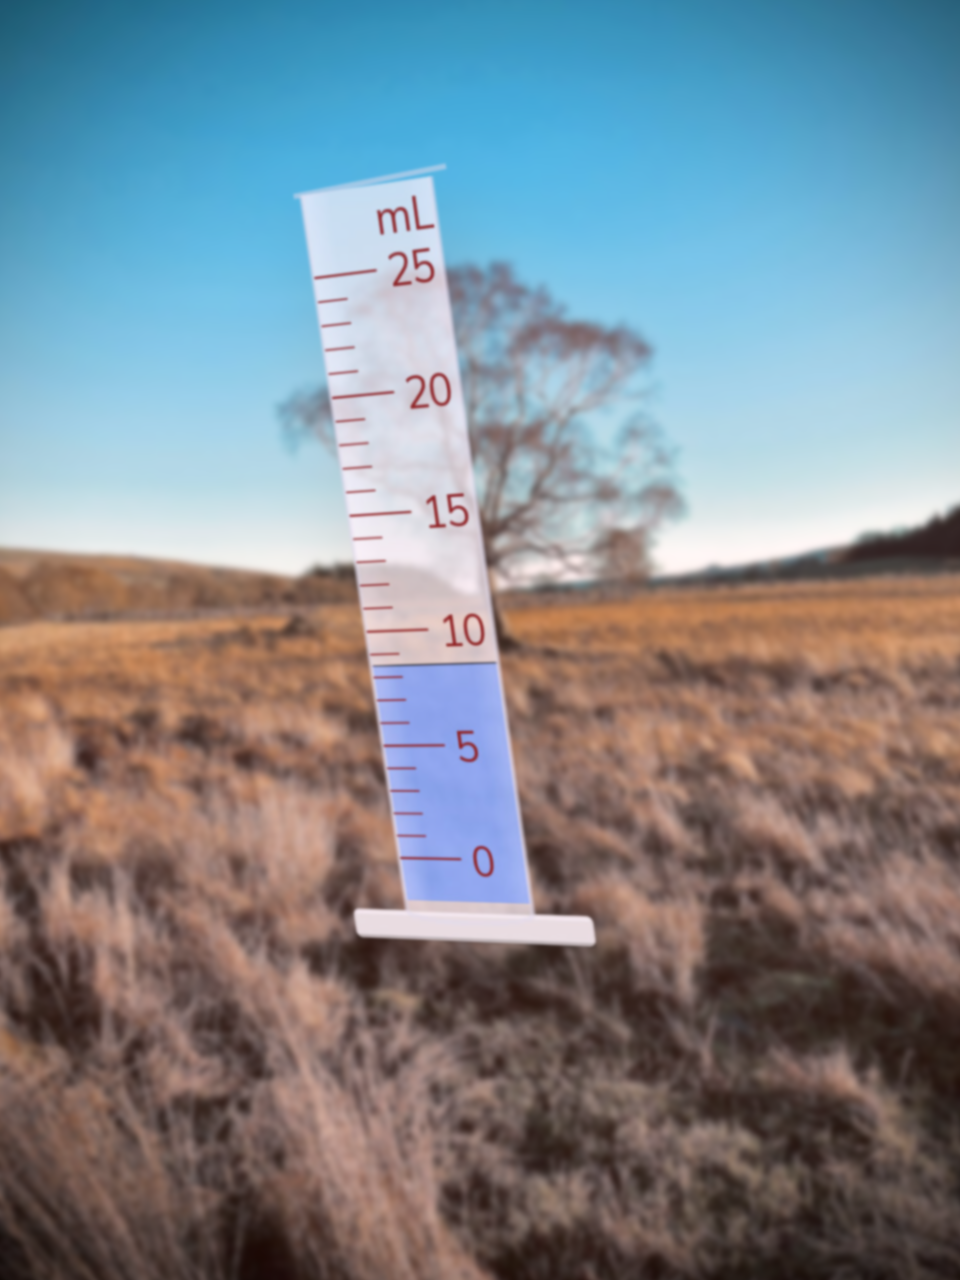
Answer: 8.5 mL
